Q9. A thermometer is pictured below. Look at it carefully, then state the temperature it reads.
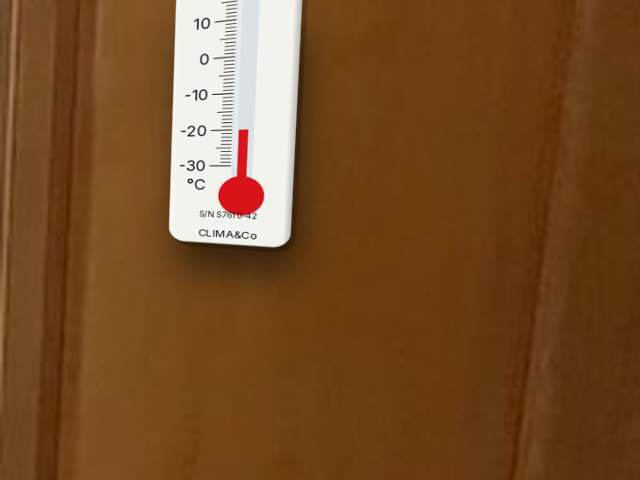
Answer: -20 °C
